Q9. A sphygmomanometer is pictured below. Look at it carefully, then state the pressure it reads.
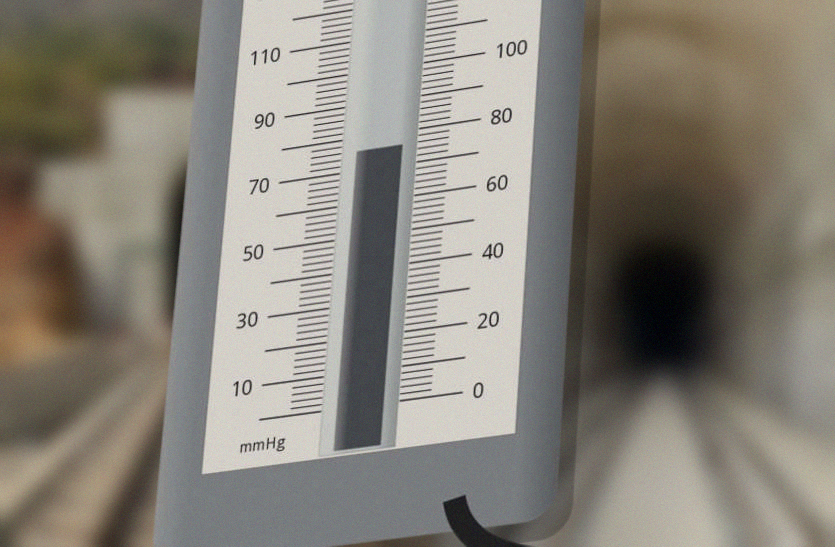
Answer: 76 mmHg
